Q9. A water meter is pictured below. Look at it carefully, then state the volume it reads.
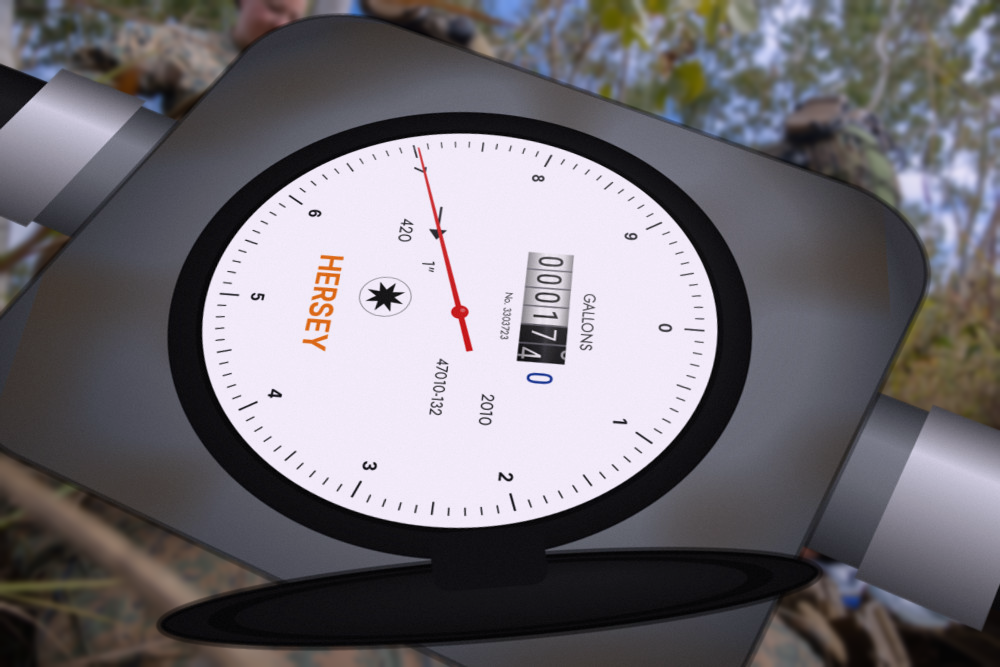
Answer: 1737.0 gal
